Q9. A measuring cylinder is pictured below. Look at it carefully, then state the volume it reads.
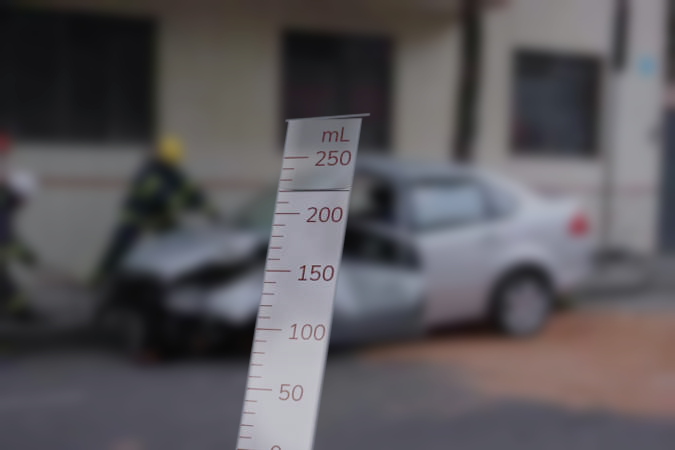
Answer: 220 mL
